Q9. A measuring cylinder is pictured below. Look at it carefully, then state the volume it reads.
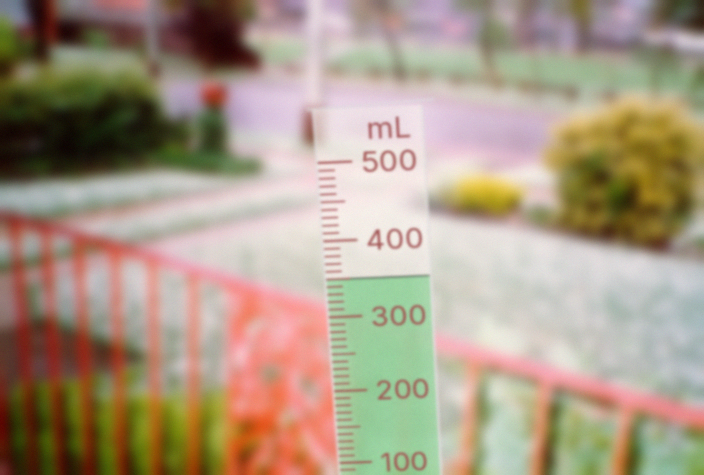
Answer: 350 mL
